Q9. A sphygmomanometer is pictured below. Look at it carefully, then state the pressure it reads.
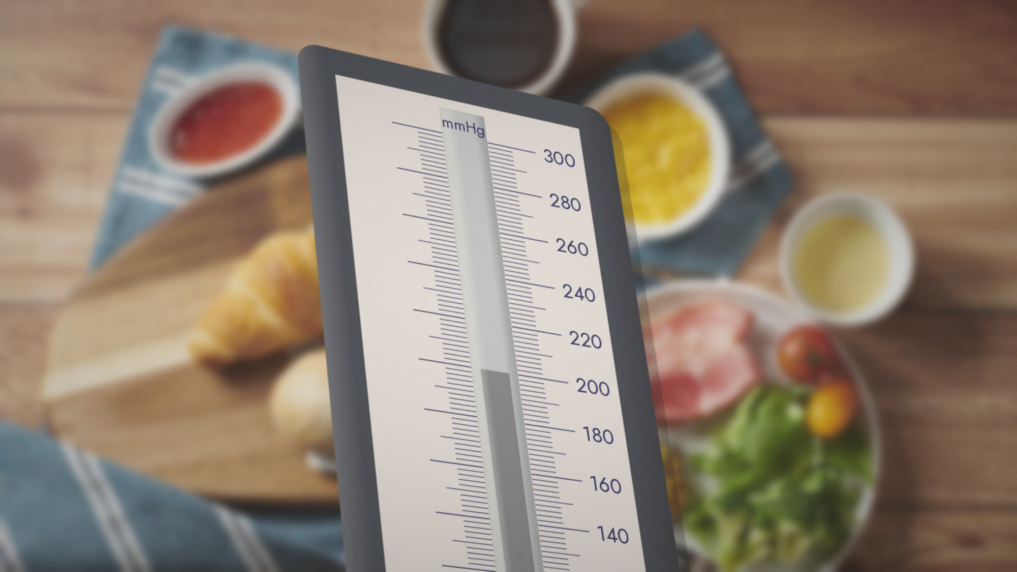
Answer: 200 mmHg
